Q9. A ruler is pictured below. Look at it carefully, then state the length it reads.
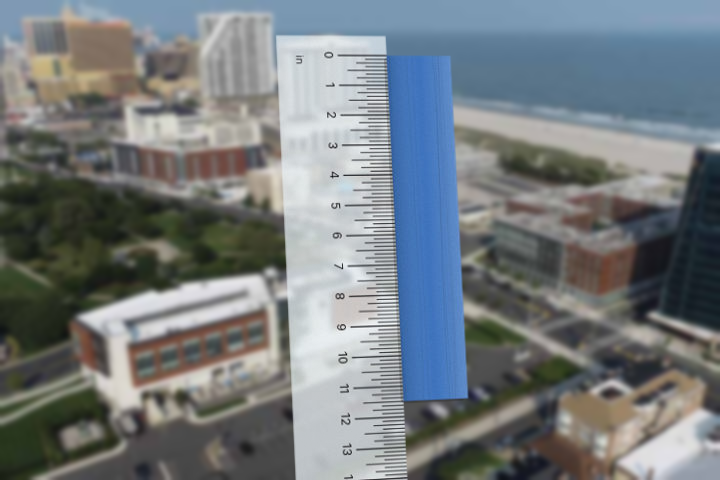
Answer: 11.5 in
